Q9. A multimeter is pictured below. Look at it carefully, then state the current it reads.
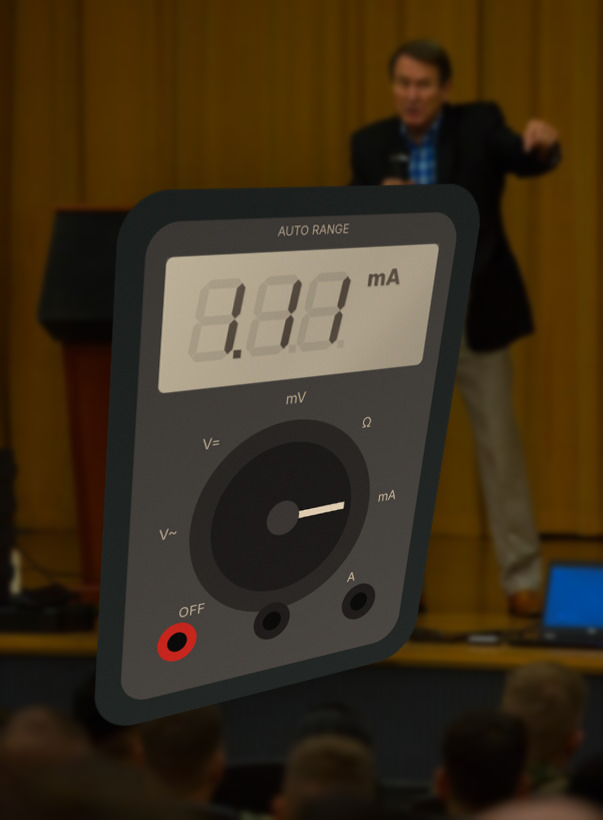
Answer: 1.11 mA
